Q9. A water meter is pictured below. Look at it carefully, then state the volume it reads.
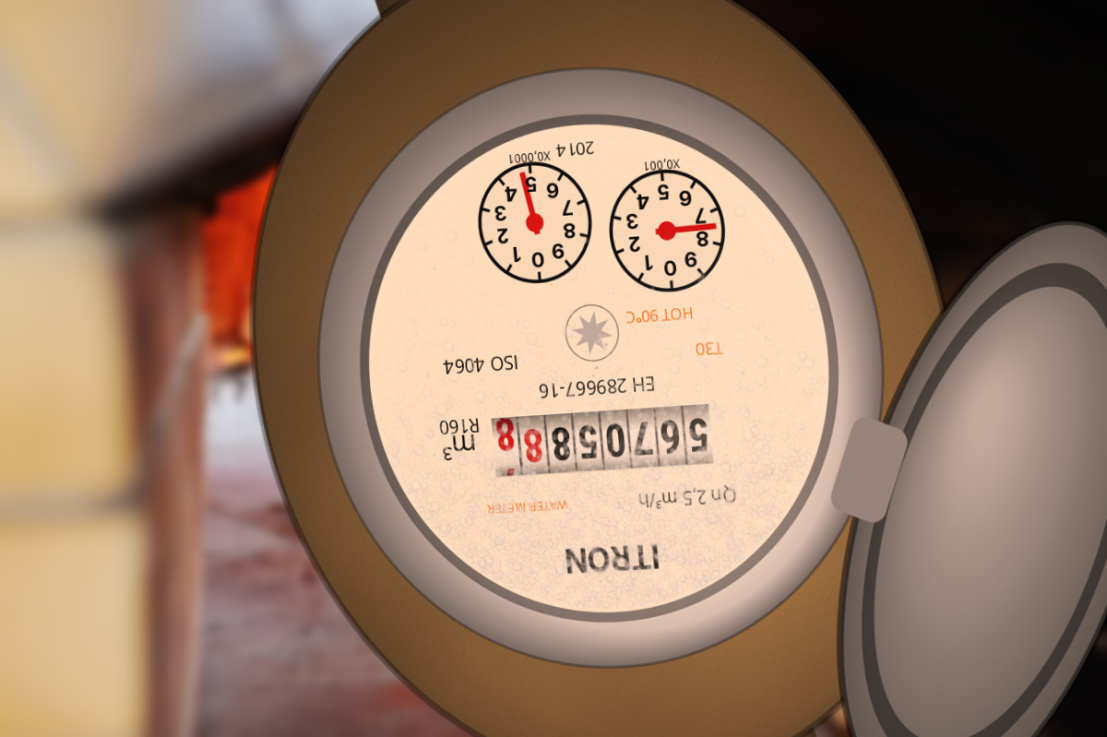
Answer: 567058.8774 m³
